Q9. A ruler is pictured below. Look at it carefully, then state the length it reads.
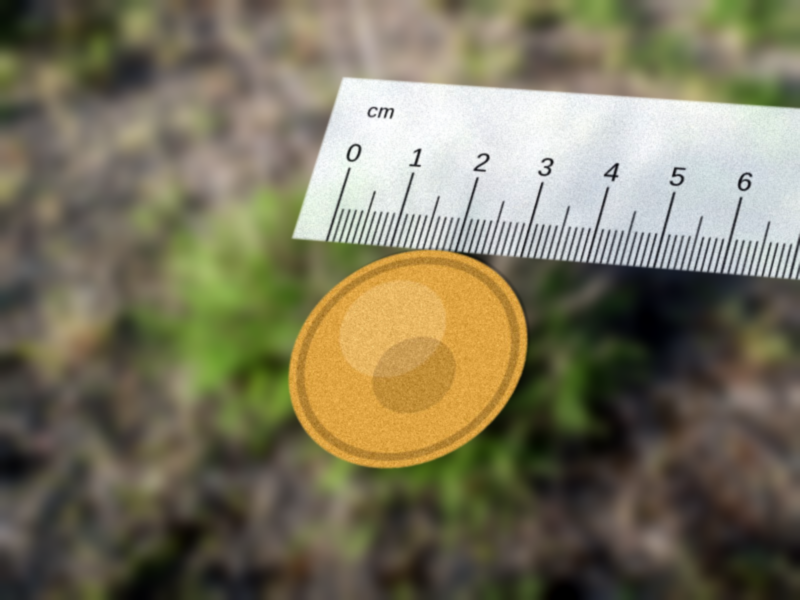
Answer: 3.5 cm
